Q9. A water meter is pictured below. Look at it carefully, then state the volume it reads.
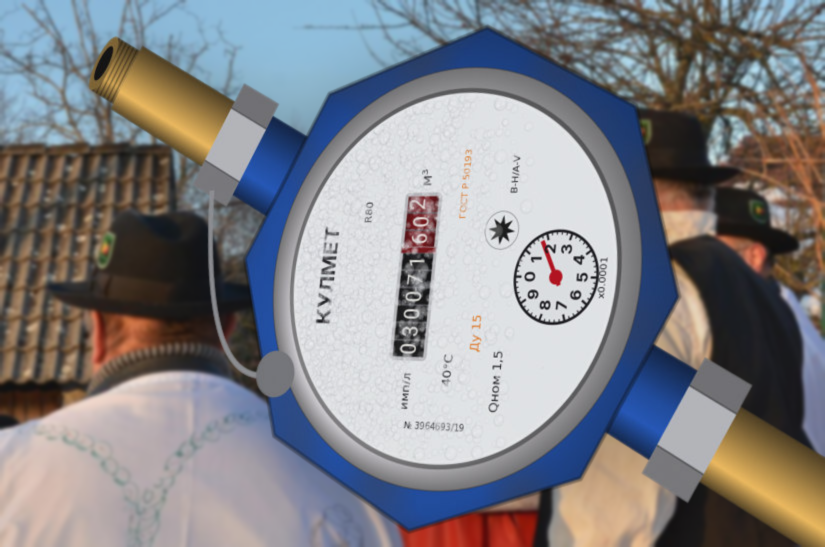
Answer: 30071.6021 m³
